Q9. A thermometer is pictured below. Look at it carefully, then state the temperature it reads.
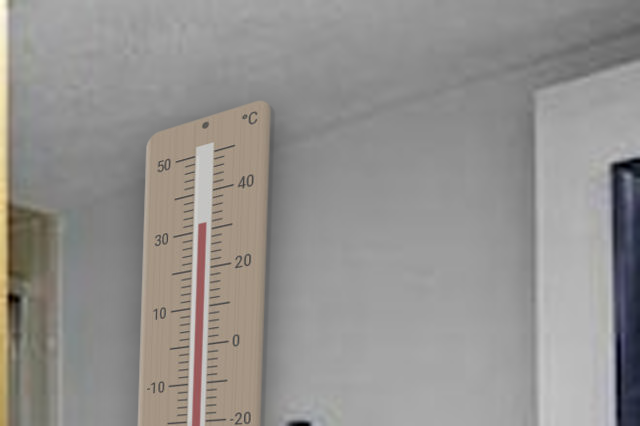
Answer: 32 °C
